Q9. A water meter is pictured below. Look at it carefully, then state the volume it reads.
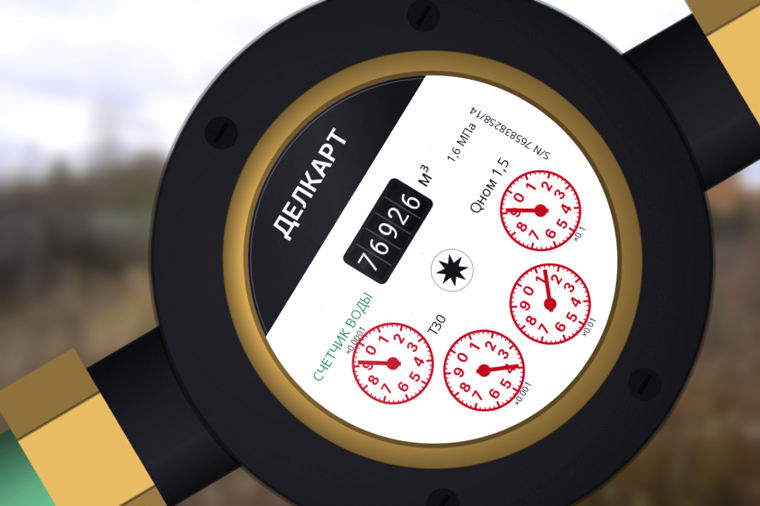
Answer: 76925.9139 m³
